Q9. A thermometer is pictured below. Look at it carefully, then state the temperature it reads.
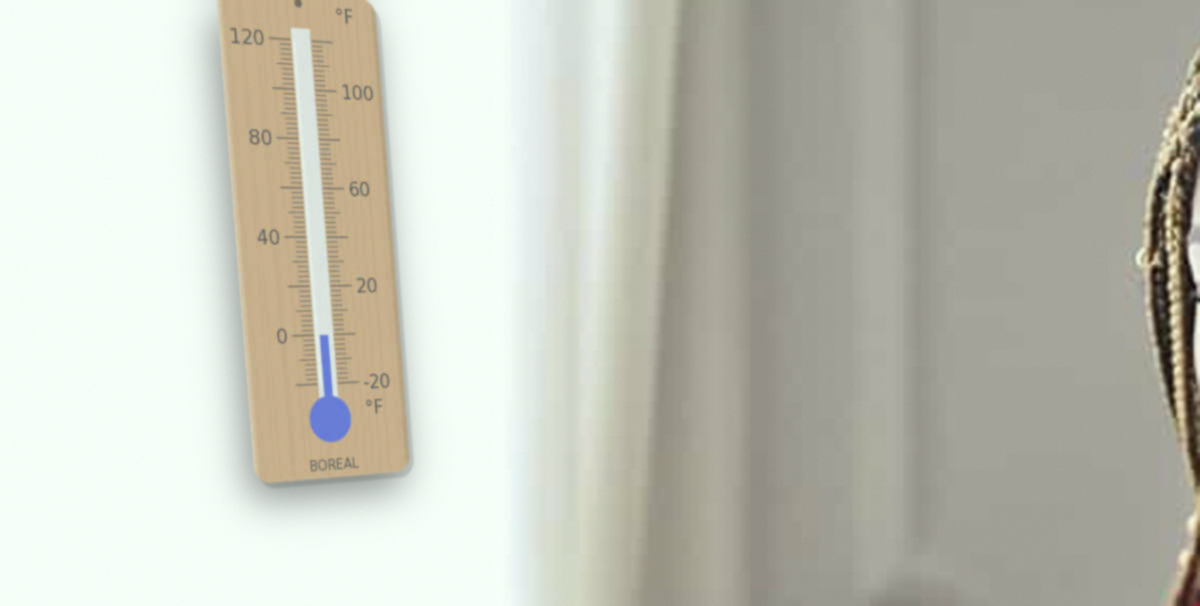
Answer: 0 °F
